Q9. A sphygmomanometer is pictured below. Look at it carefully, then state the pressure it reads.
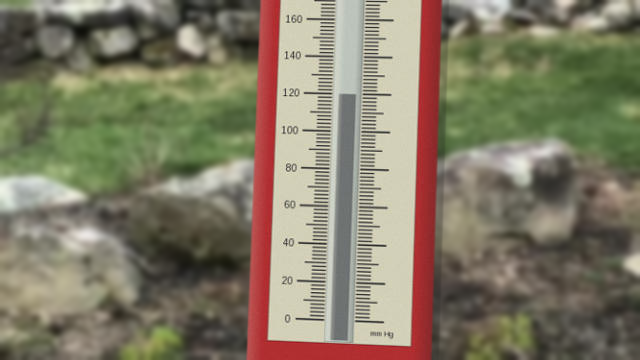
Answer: 120 mmHg
